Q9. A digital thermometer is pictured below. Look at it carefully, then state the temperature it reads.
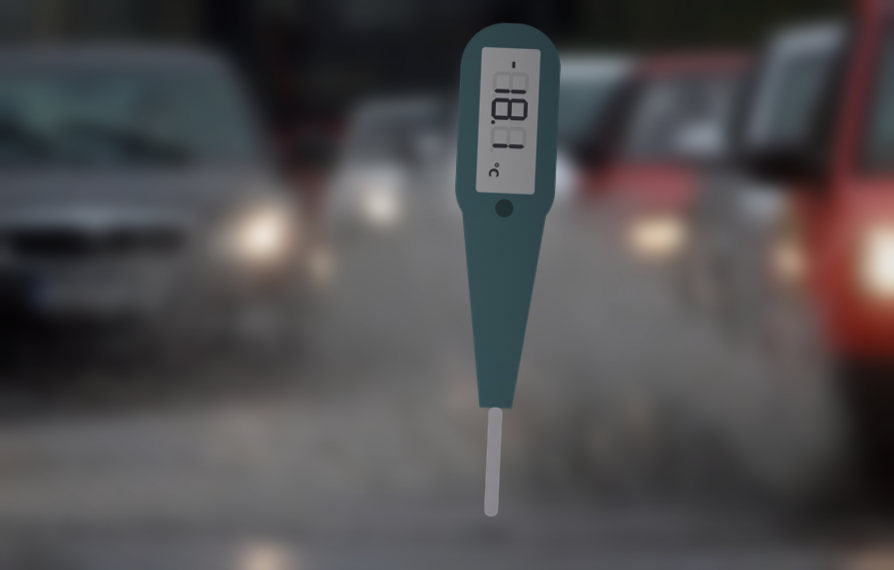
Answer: -18.1 °C
